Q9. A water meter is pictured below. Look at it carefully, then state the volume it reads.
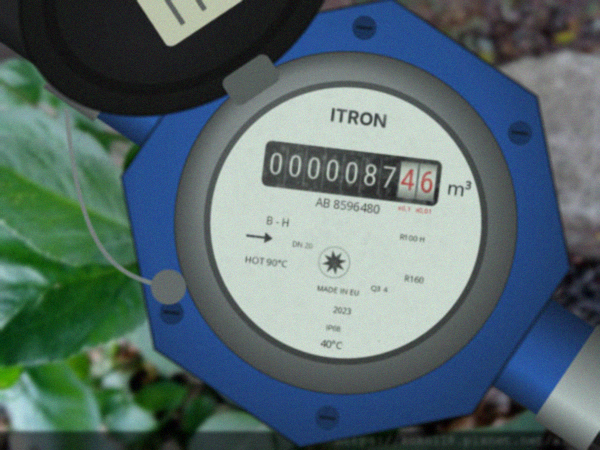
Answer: 87.46 m³
